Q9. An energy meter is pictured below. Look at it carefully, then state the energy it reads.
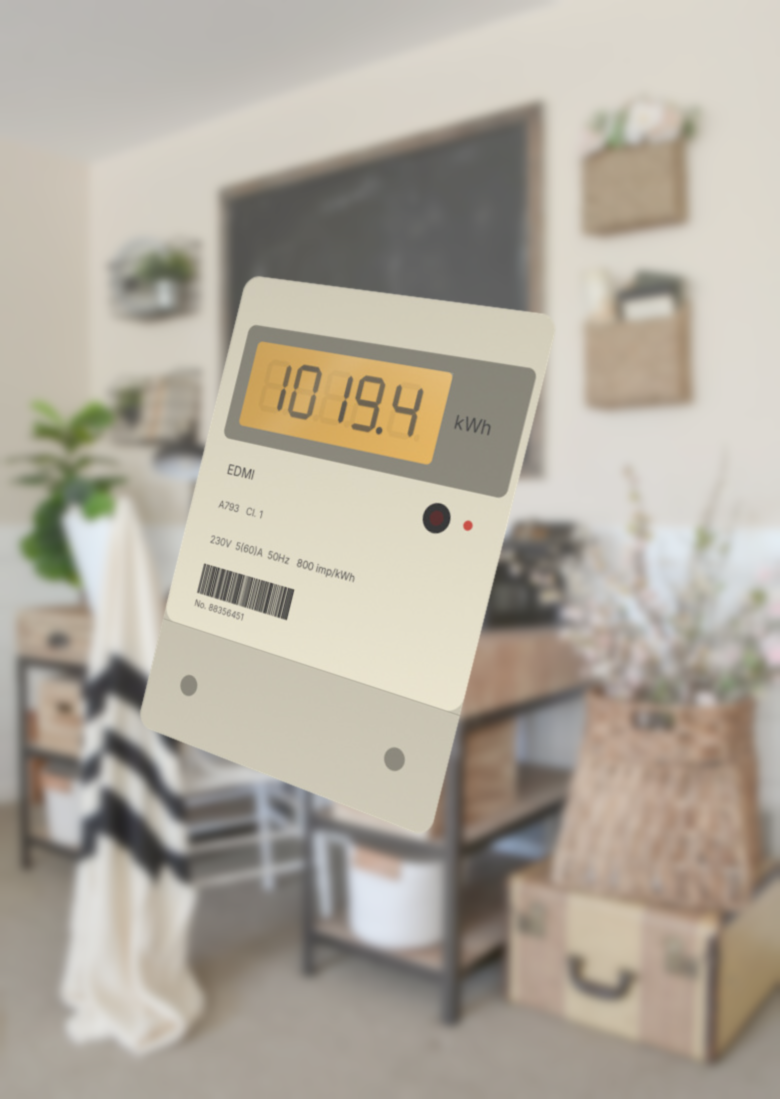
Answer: 1019.4 kWh
